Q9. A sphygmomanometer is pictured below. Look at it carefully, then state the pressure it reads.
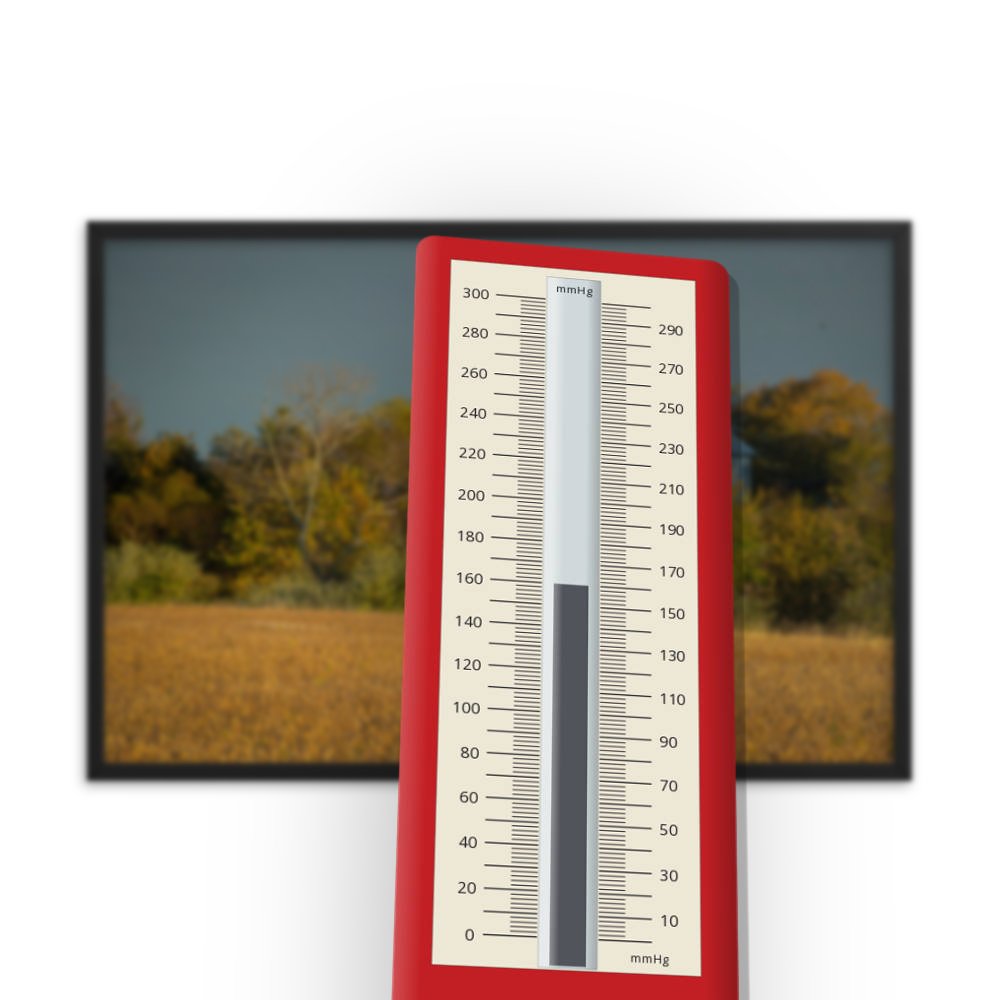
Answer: 160 mmHg
